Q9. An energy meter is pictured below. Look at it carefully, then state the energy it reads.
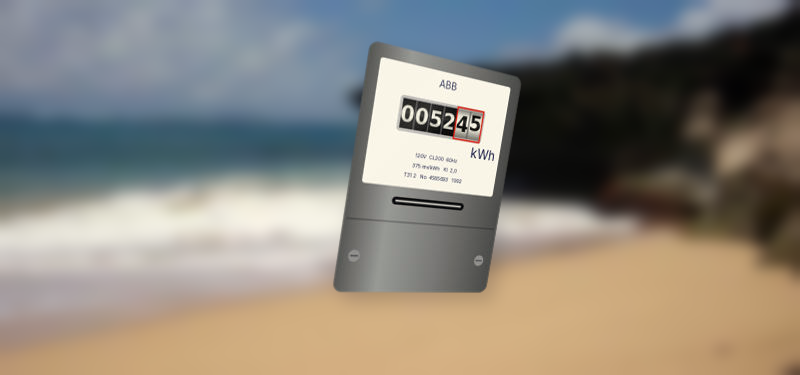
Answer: 52.45 kWh
